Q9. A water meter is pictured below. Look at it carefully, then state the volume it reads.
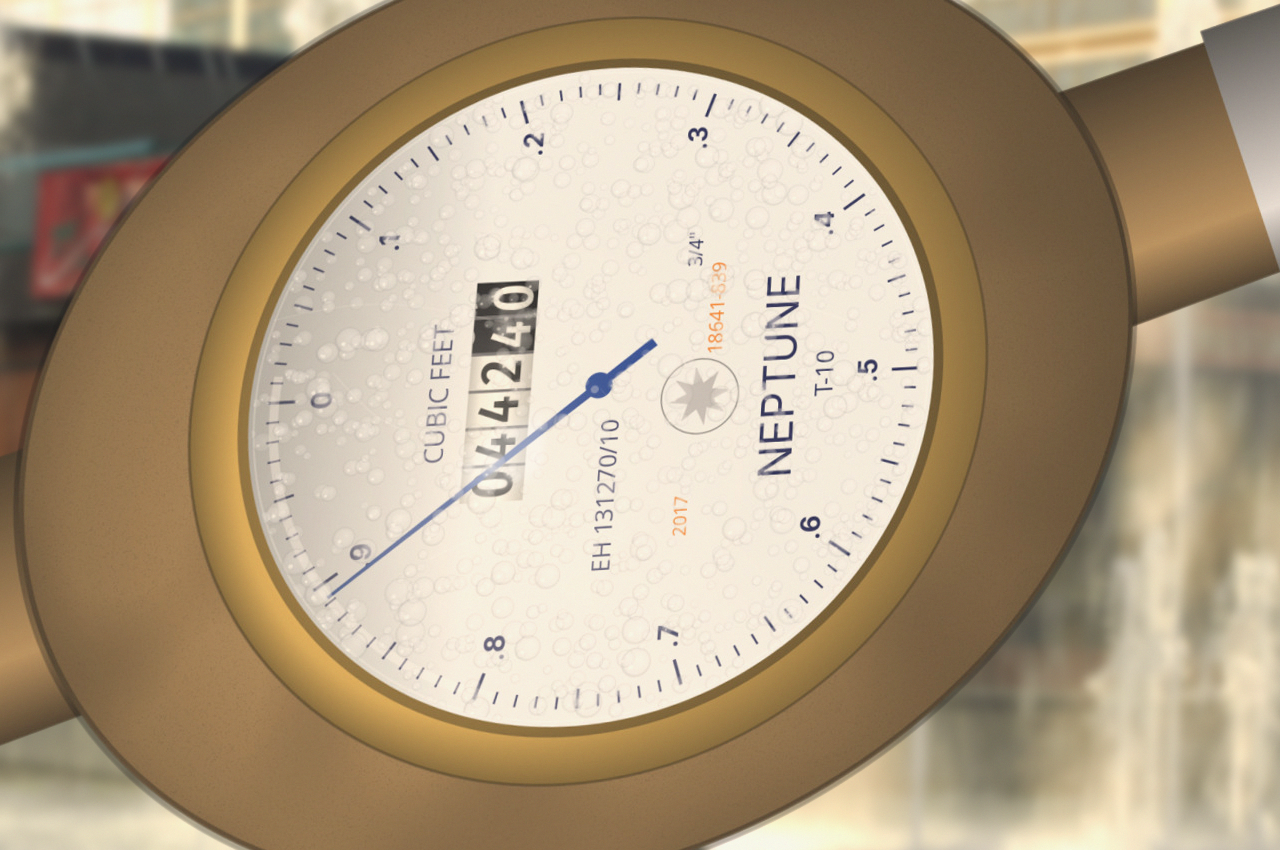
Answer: 44239.89 ft³
